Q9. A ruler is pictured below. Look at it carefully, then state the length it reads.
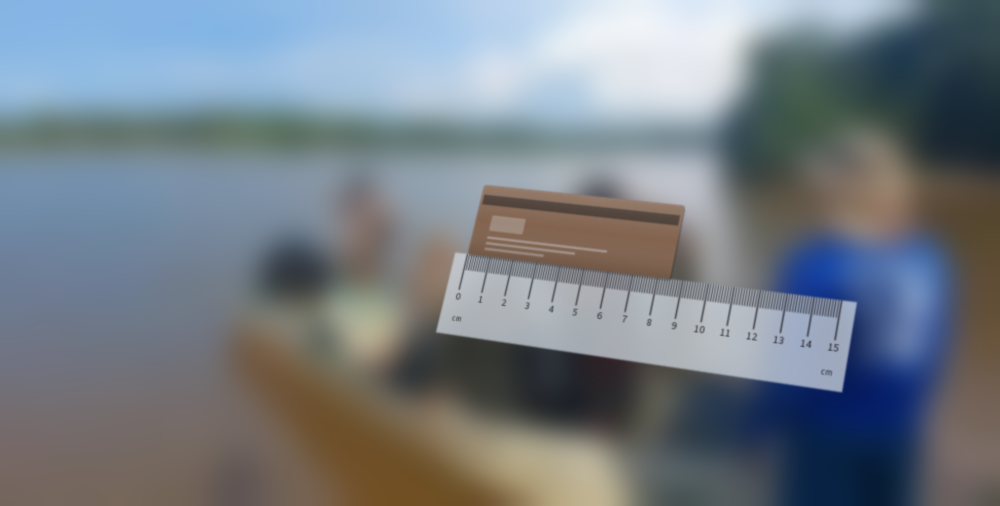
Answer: 8.5 cm
